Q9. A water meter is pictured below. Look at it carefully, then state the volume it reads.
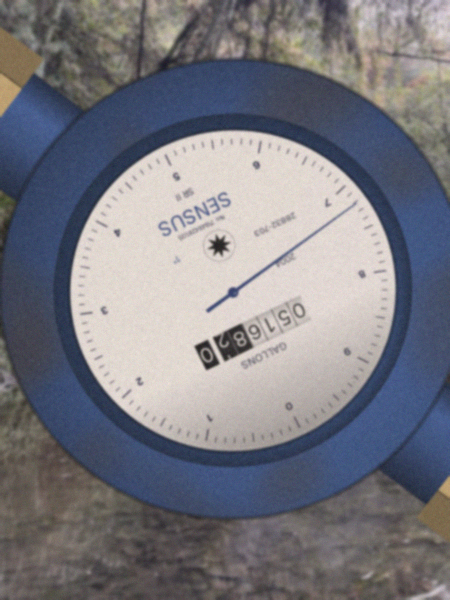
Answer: 516817.2 gal
